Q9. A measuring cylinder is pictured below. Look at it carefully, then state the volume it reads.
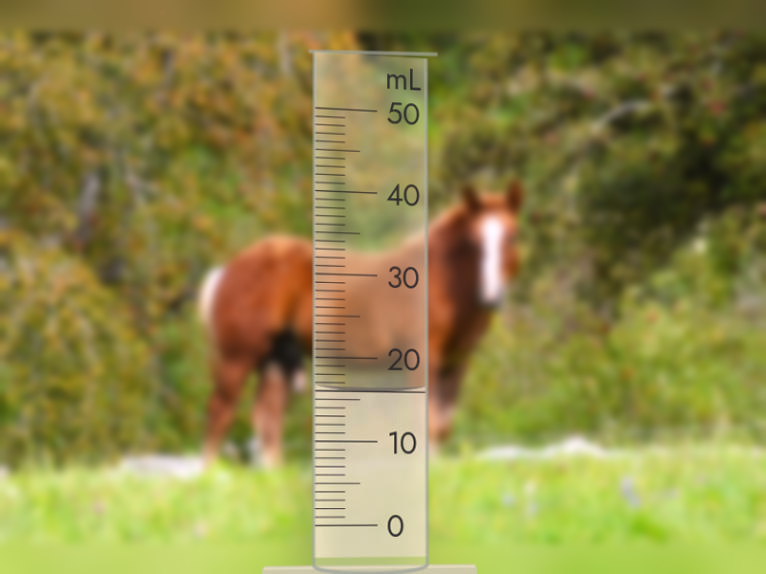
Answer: 16 mL
